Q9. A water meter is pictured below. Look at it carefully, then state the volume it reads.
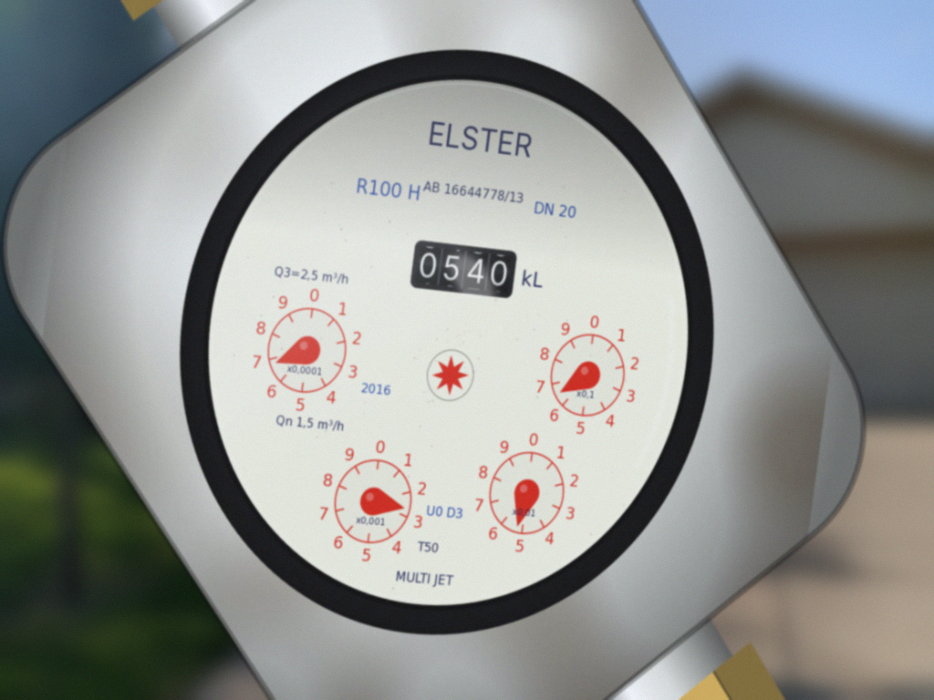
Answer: 540.6526 kL
